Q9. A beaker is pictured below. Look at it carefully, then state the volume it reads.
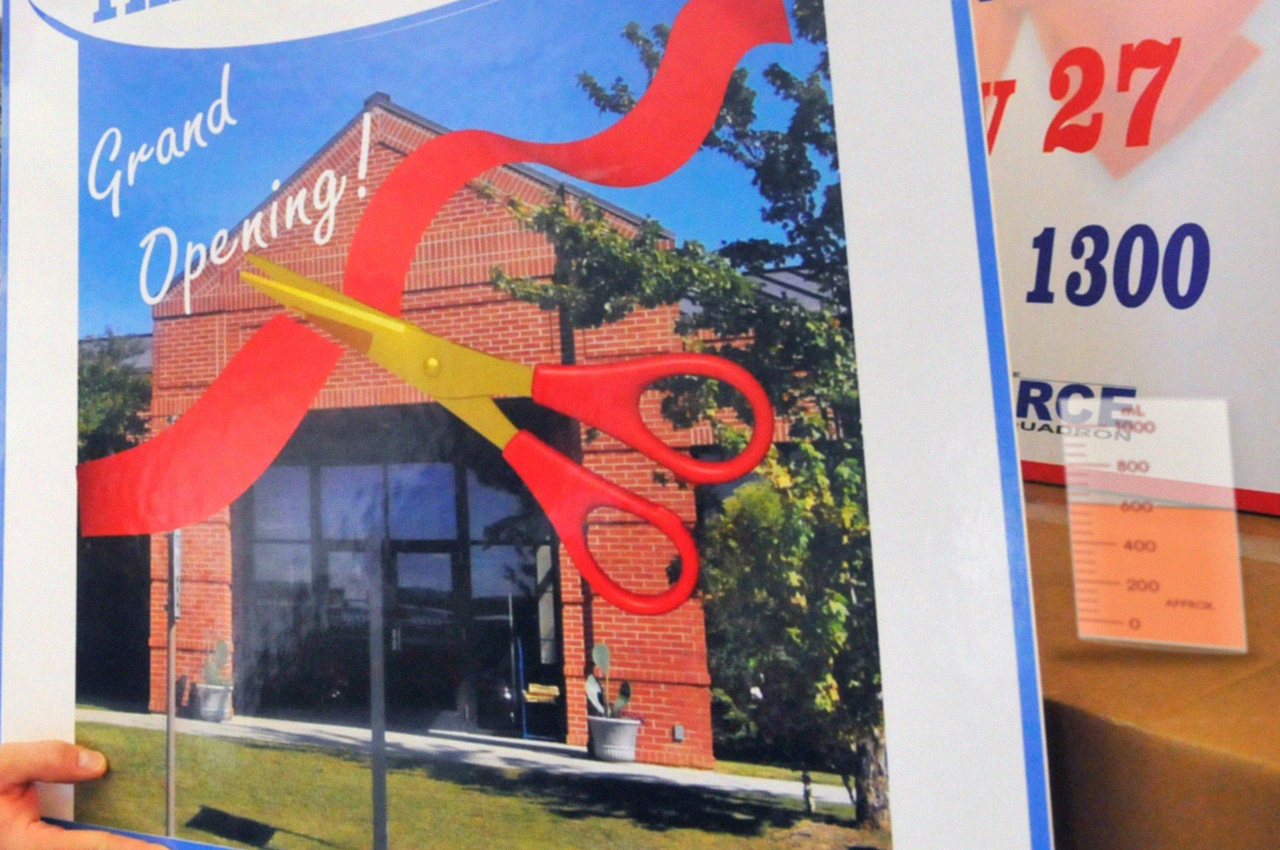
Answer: 600 mL
